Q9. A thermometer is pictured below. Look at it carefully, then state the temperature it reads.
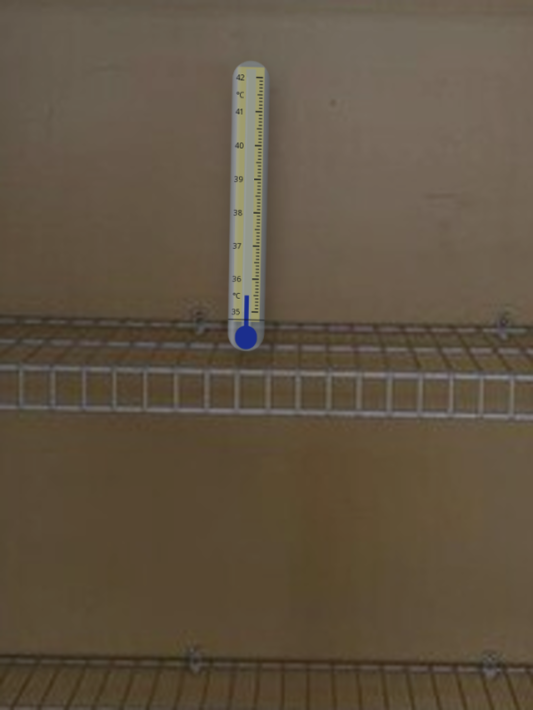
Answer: 35.5 °C
